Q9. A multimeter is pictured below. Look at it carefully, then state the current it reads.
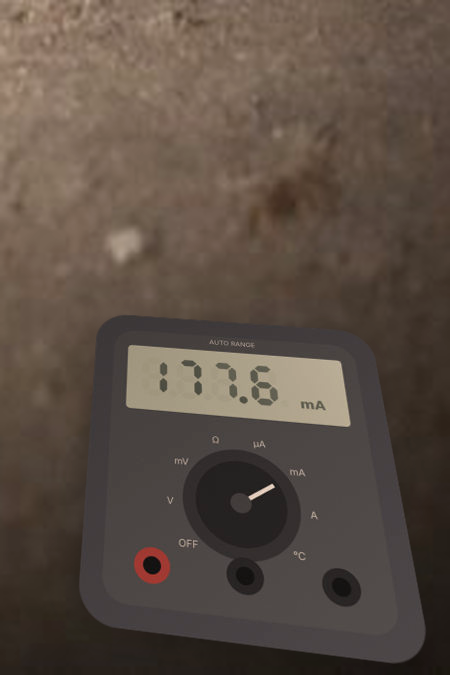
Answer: 177.6 mA
